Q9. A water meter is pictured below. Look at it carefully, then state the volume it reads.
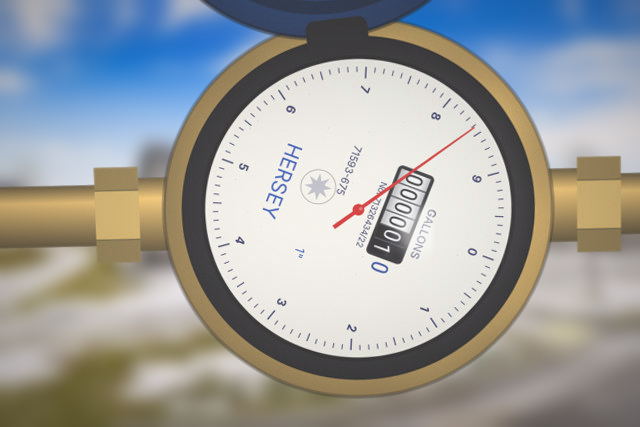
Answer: 8.4 gal
